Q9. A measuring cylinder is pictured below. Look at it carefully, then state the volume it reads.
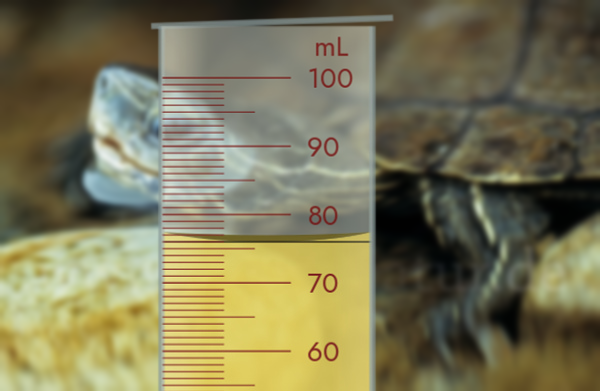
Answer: 76 mL
